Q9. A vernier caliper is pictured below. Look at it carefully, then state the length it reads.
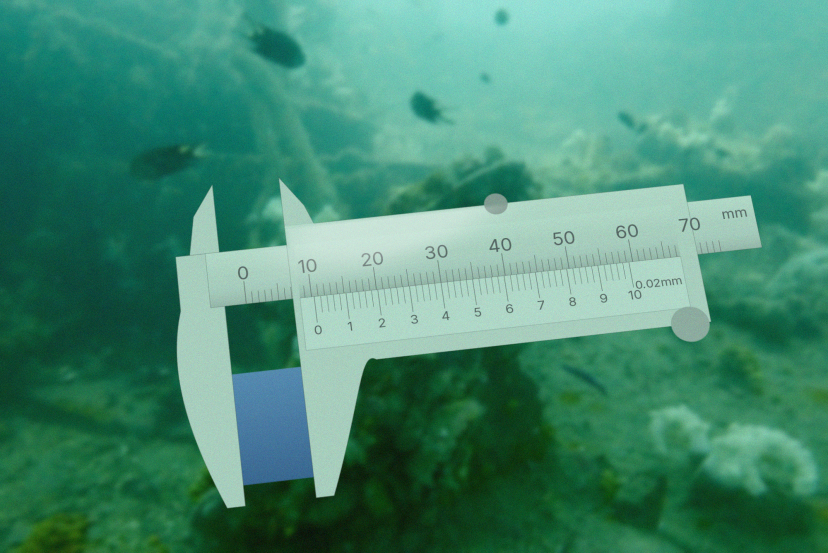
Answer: 10.4 mm
